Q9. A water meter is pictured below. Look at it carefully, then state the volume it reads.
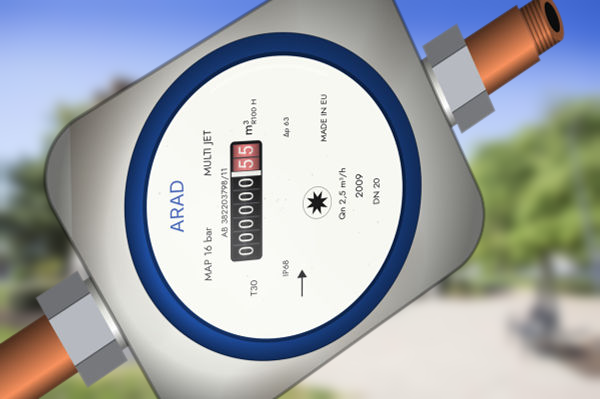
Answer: 0.55 m³
